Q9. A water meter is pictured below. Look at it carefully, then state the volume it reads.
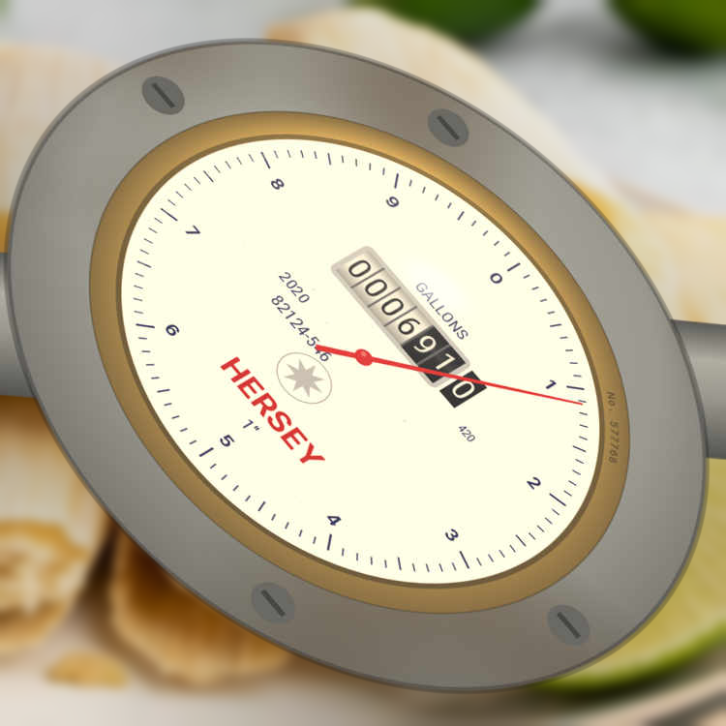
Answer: 6911.1 gal
